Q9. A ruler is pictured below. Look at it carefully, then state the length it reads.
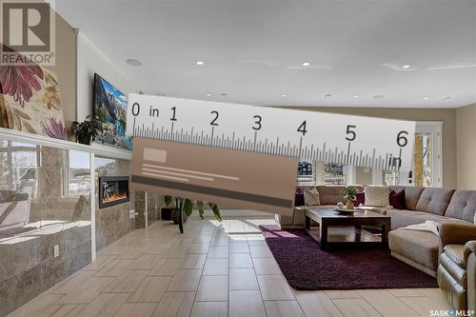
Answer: 4 in
